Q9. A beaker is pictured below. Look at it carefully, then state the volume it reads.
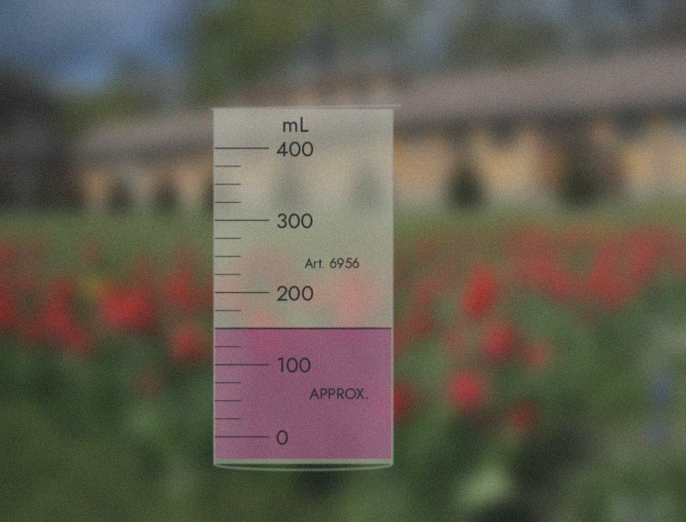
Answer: 150 mL
